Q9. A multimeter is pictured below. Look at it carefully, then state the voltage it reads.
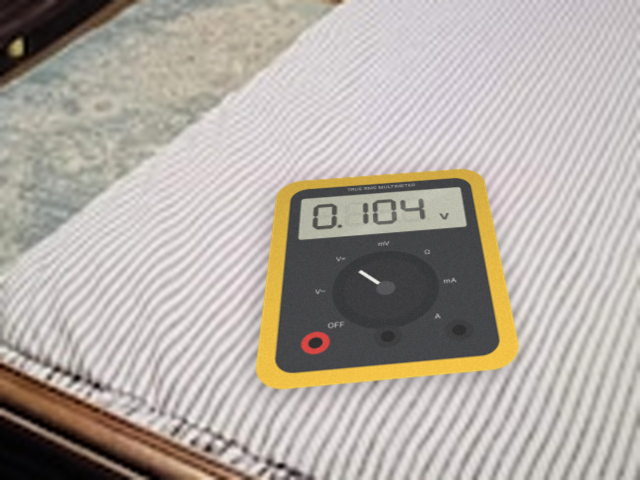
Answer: 0.104 V
